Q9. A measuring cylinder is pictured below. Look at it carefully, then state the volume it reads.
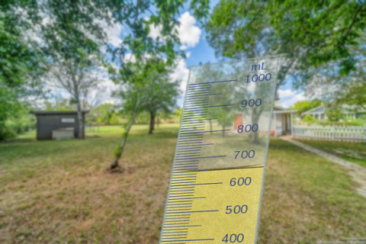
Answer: 650 mL
